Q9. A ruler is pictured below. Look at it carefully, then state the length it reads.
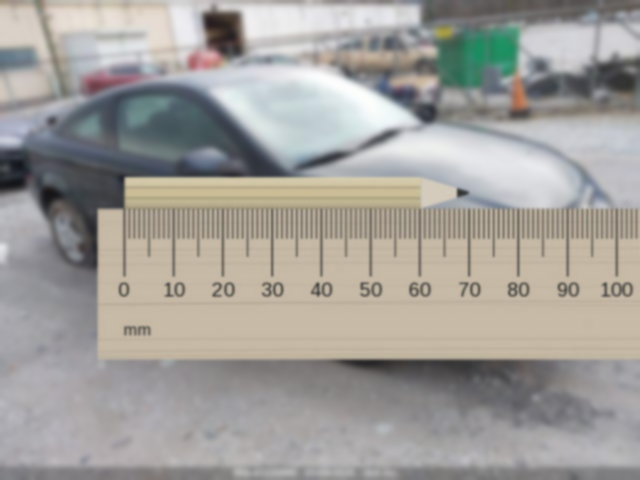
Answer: 70 mm
